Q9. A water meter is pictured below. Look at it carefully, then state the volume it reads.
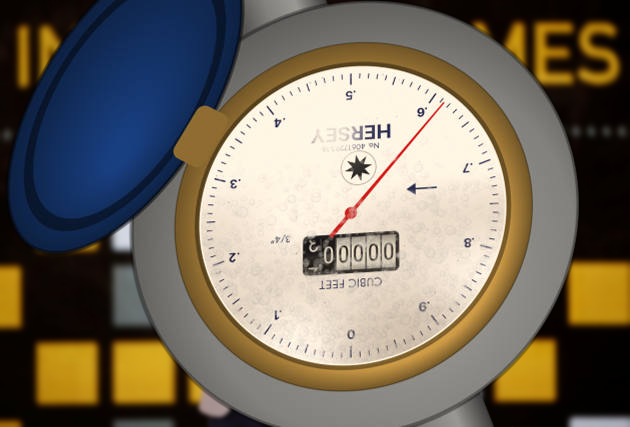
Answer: 2.61 ft³
